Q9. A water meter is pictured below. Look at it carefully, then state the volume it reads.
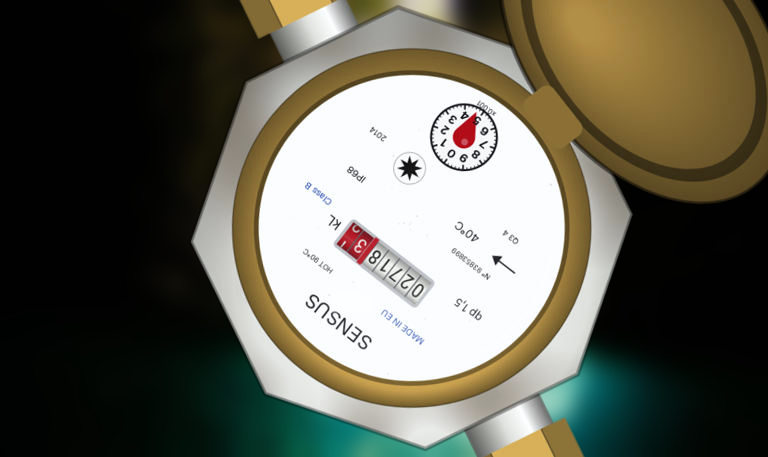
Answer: 2718.314 kL
